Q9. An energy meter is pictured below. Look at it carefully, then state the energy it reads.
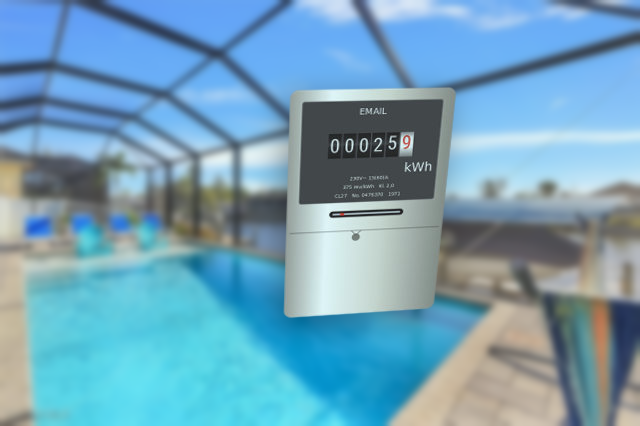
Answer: 25.9 kWh
